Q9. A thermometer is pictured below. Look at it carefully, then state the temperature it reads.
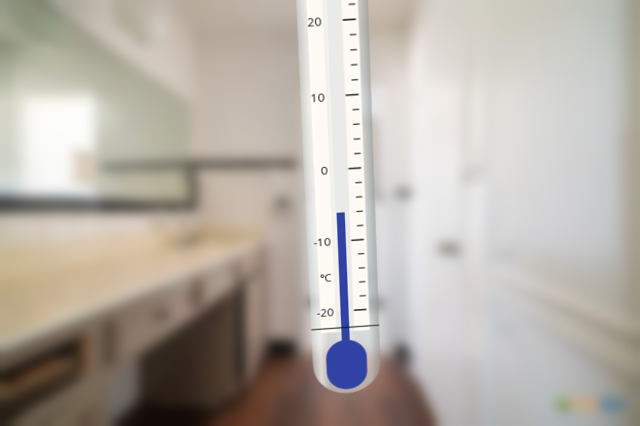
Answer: -6 °C
